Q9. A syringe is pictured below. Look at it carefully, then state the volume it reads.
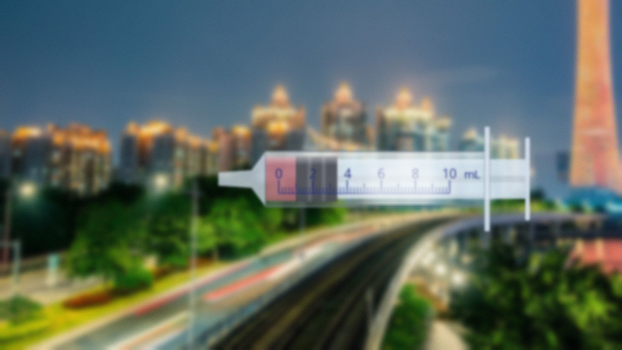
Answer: 1 mL
